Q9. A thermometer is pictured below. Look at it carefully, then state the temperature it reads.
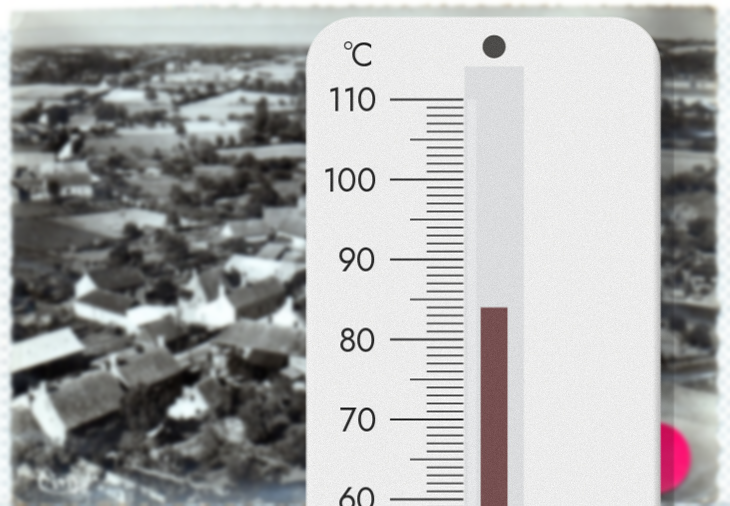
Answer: 84 °C
